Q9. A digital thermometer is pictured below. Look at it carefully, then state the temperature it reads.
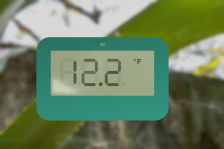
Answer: 12.2 °F
